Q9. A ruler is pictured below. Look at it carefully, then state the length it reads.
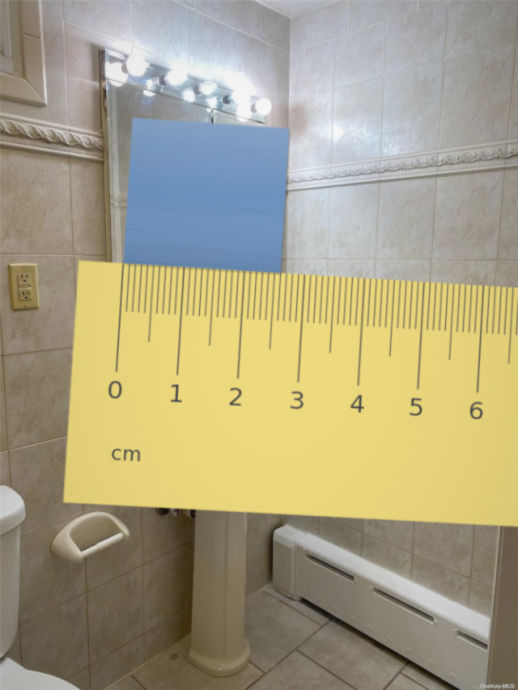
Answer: 2.6 cm
